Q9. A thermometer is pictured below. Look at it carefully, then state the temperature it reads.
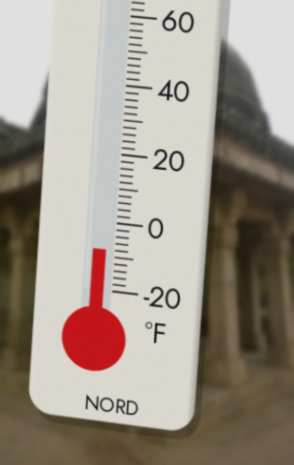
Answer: -8 °F
